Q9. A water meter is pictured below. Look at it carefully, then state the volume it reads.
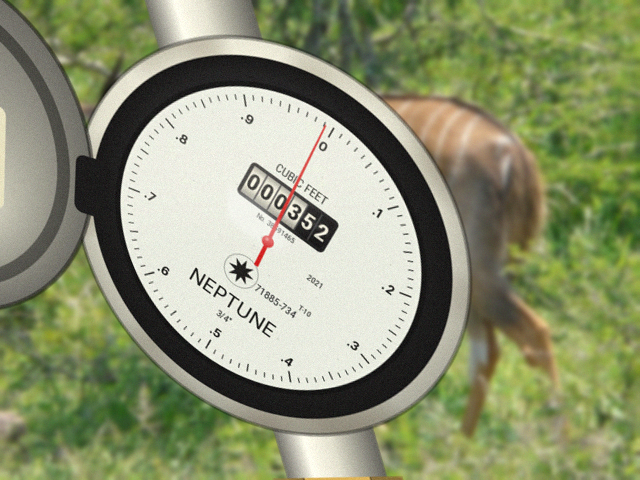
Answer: 351.99 ft³
